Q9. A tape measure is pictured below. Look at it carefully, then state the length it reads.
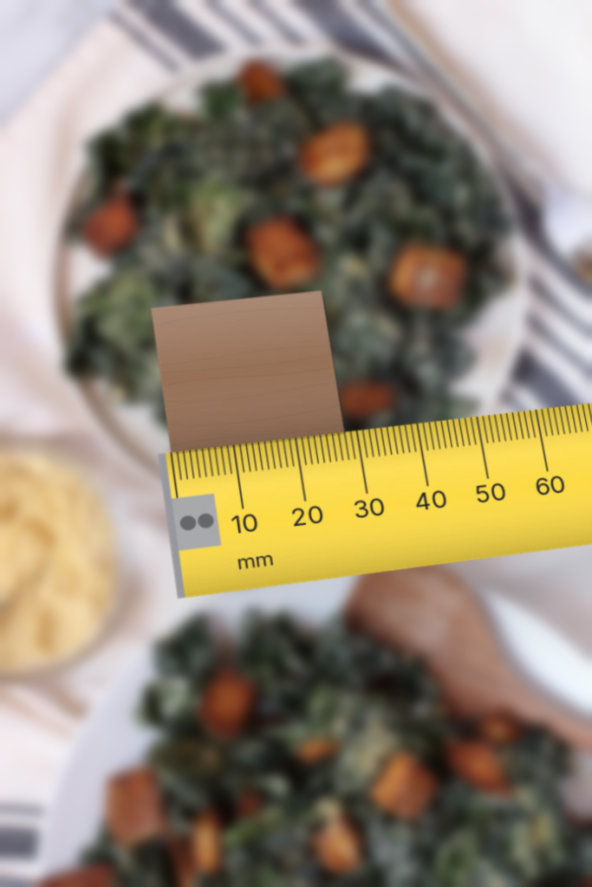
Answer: 28 mm
